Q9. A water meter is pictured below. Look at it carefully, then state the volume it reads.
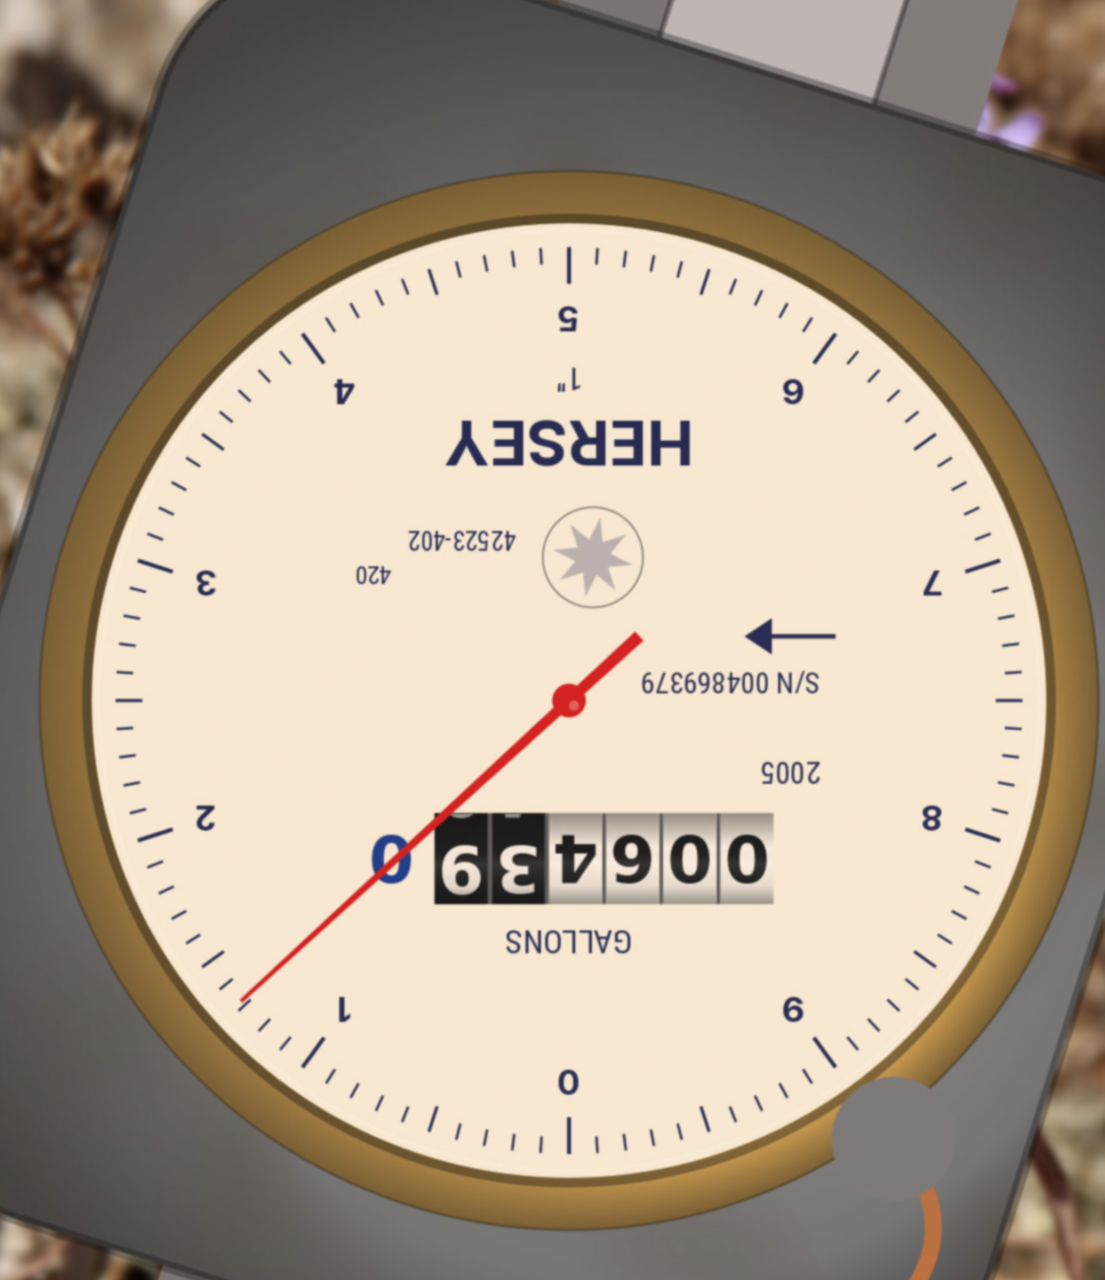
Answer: 64391.3 gal
